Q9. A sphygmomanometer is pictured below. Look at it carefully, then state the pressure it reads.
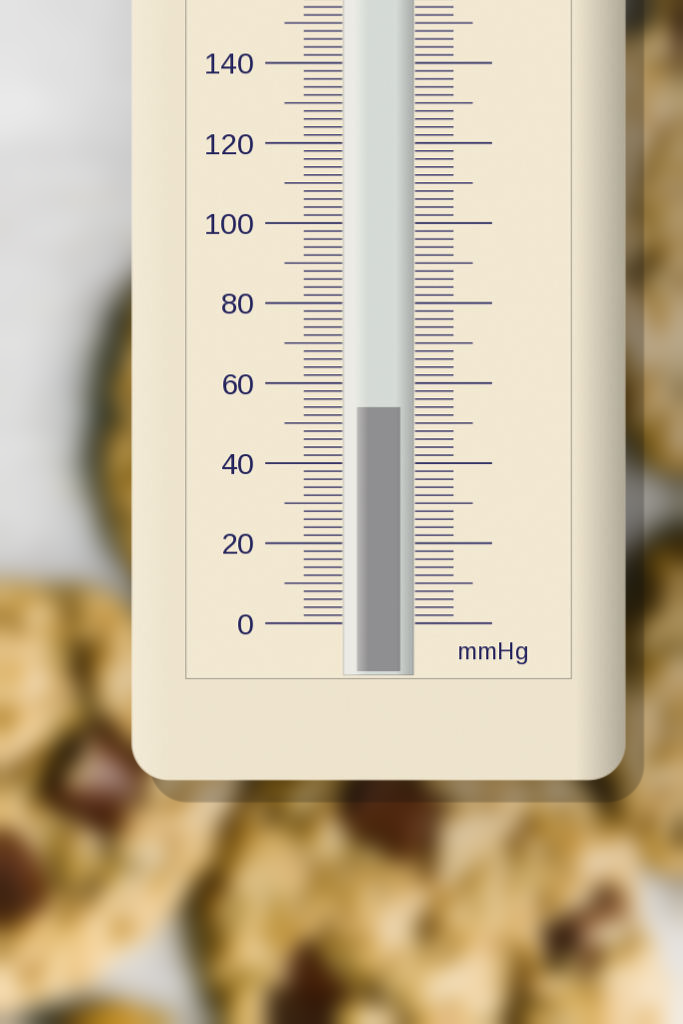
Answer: 54 mmHg
